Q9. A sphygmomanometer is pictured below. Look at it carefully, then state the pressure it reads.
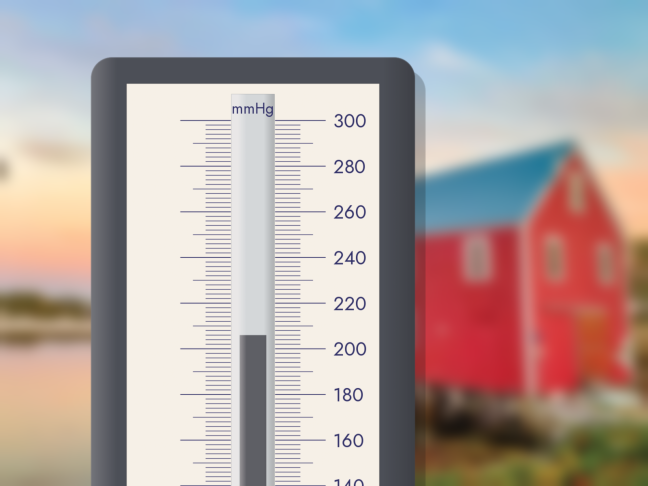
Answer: 206 mmHg
